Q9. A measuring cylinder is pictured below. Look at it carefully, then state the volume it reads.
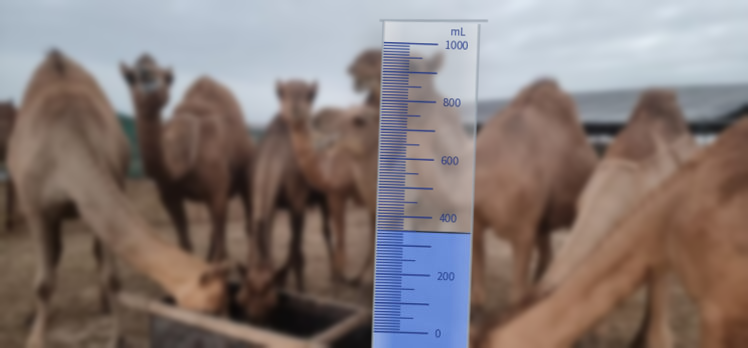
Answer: 350 mL
